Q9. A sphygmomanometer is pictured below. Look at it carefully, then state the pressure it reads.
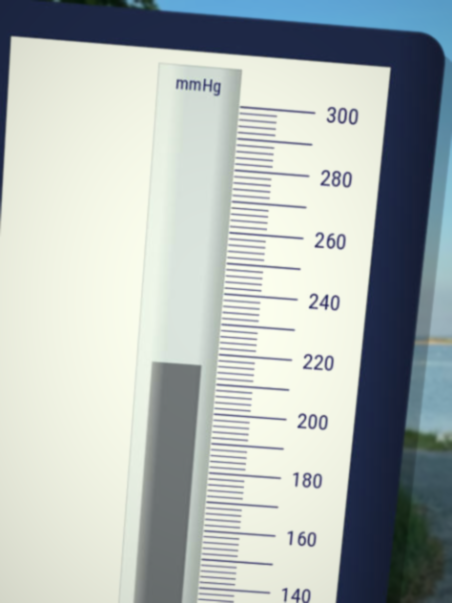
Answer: 216 mmHg
